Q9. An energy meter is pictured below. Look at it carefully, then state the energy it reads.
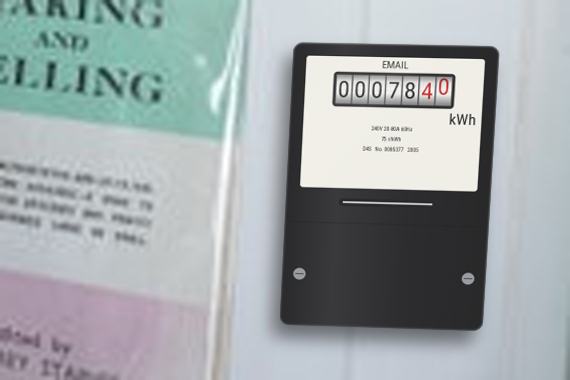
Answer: 78.40 kWh
